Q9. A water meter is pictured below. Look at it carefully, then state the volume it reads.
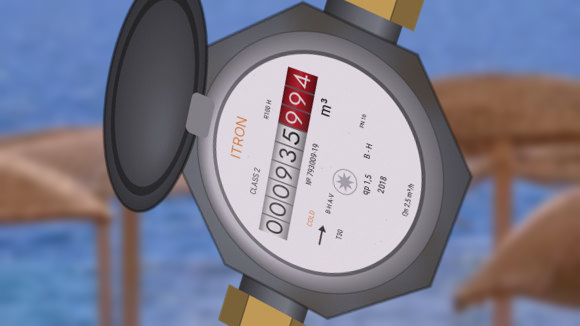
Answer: 935.994 m³
